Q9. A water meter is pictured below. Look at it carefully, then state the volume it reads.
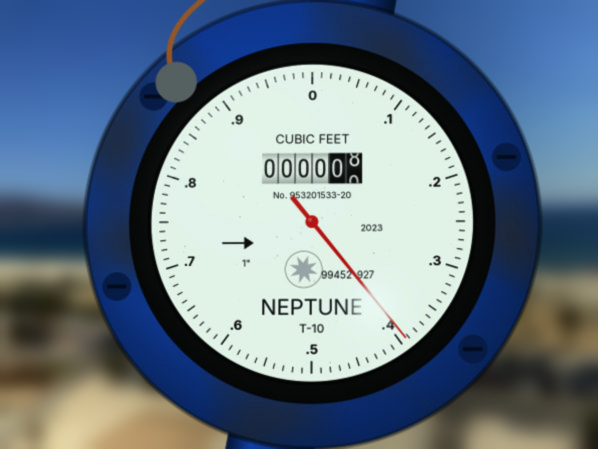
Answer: 8.39 ft³
